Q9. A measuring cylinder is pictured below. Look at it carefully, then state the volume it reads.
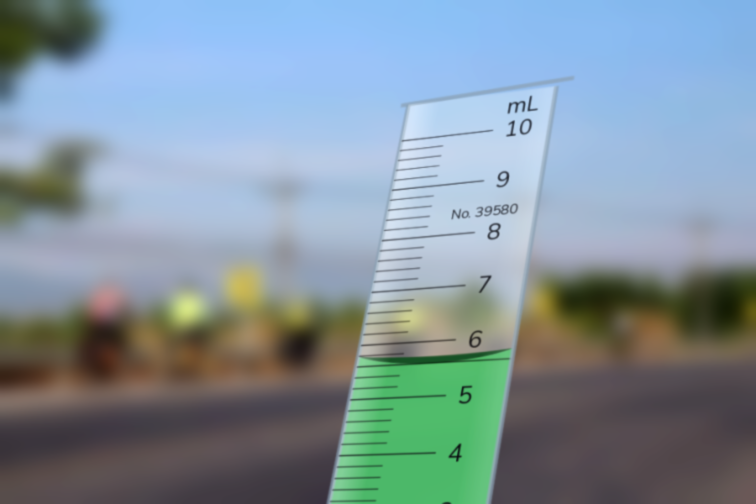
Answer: 5.6 mL
